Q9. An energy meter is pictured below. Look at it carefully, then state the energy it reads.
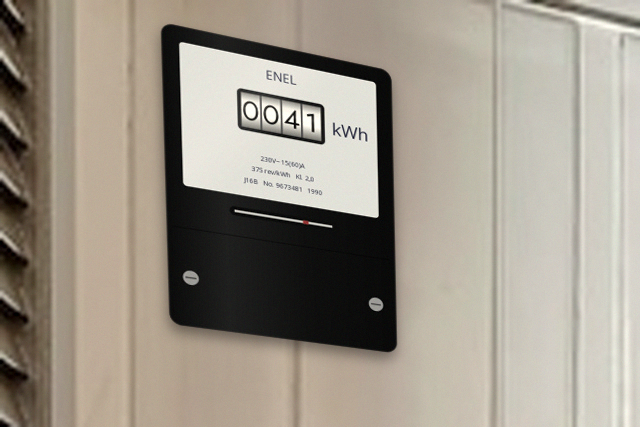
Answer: 41 kWh
